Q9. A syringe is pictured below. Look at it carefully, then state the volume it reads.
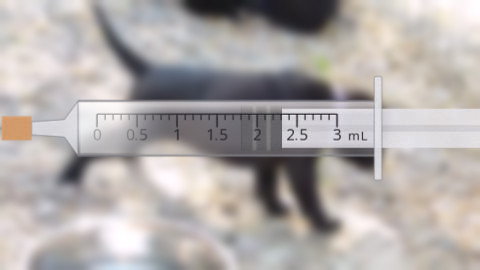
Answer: 1.8 mL
